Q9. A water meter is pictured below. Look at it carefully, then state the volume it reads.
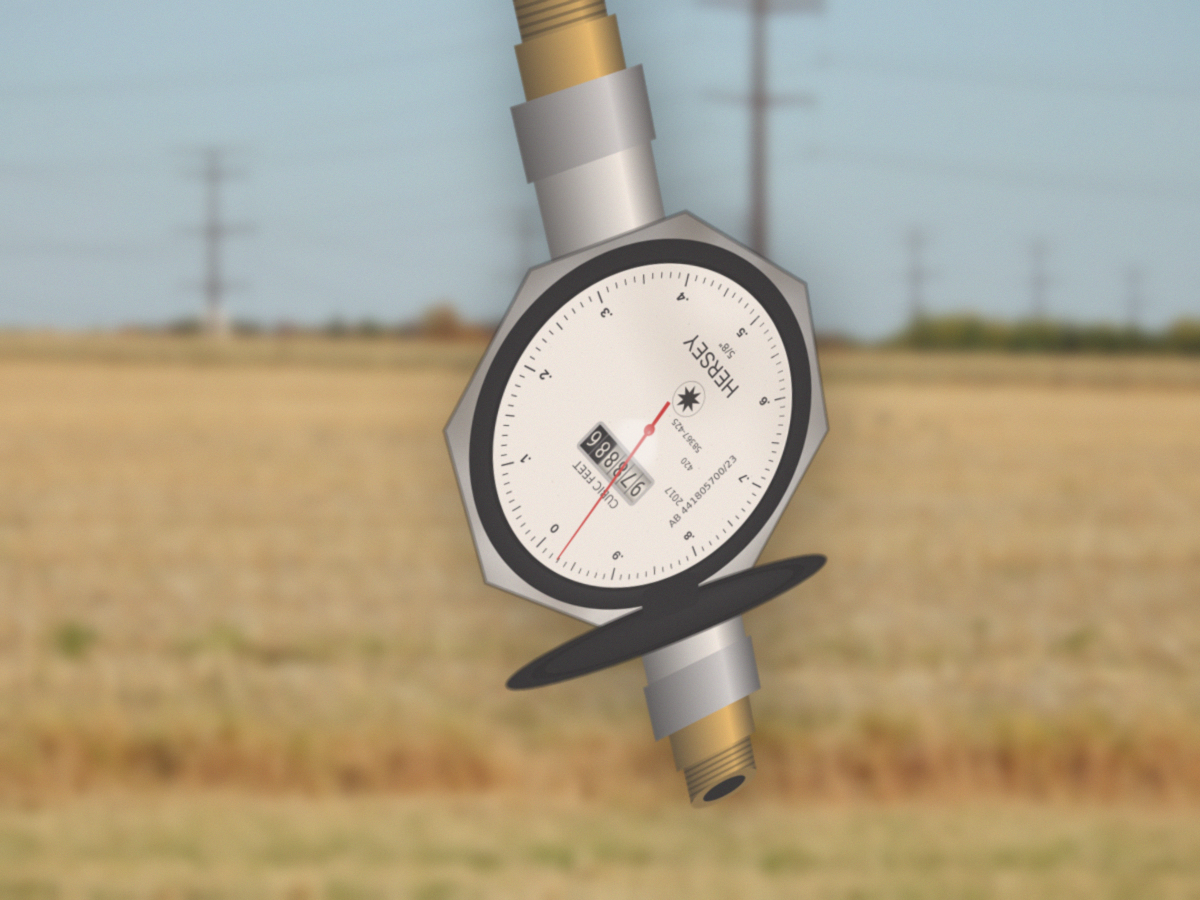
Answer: 978885.97 ft³
